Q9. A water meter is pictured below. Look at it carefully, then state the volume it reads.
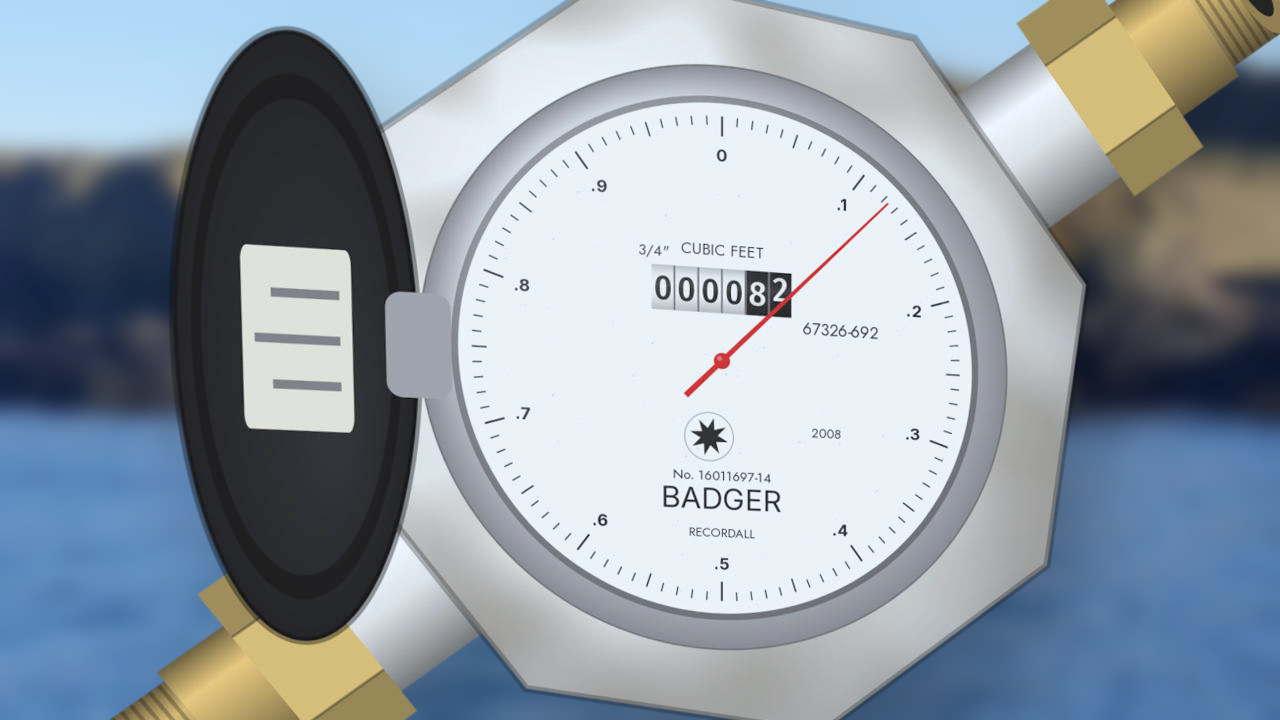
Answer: 82.12 ft³
